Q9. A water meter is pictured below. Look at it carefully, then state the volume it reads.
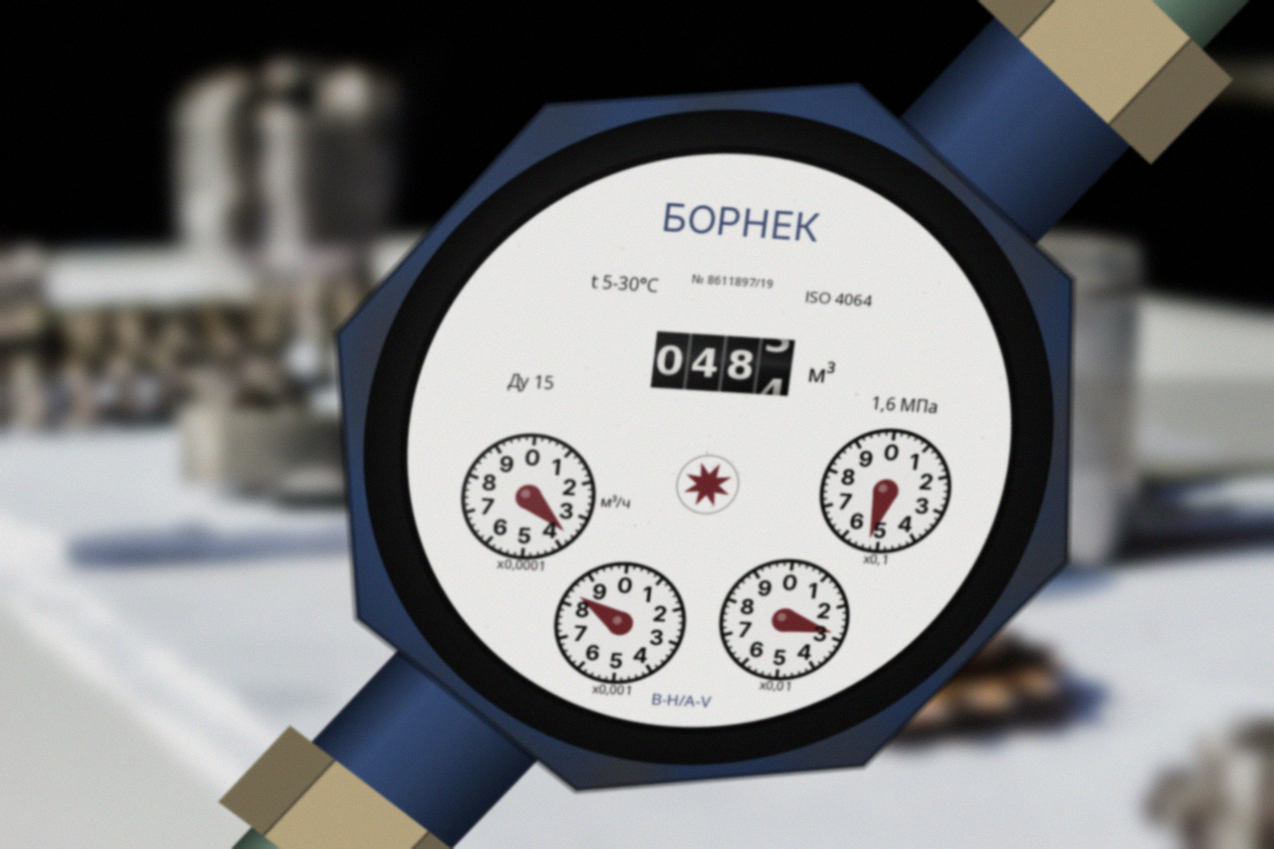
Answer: 483.5283 m³
